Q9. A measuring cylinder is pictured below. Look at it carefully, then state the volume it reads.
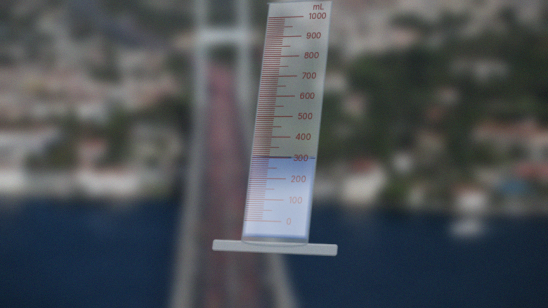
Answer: 300 mL
